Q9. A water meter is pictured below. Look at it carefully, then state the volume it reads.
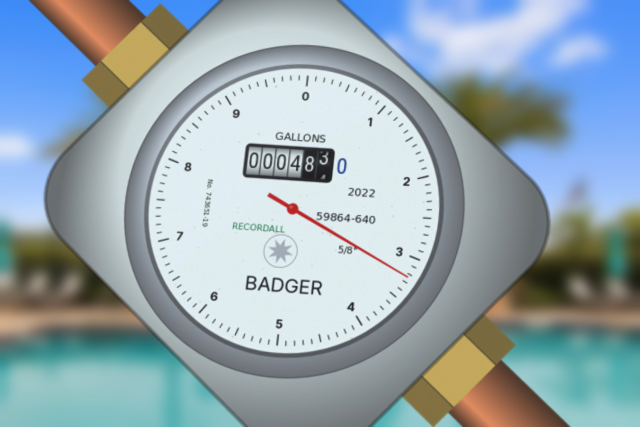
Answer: 4833.2 gal
